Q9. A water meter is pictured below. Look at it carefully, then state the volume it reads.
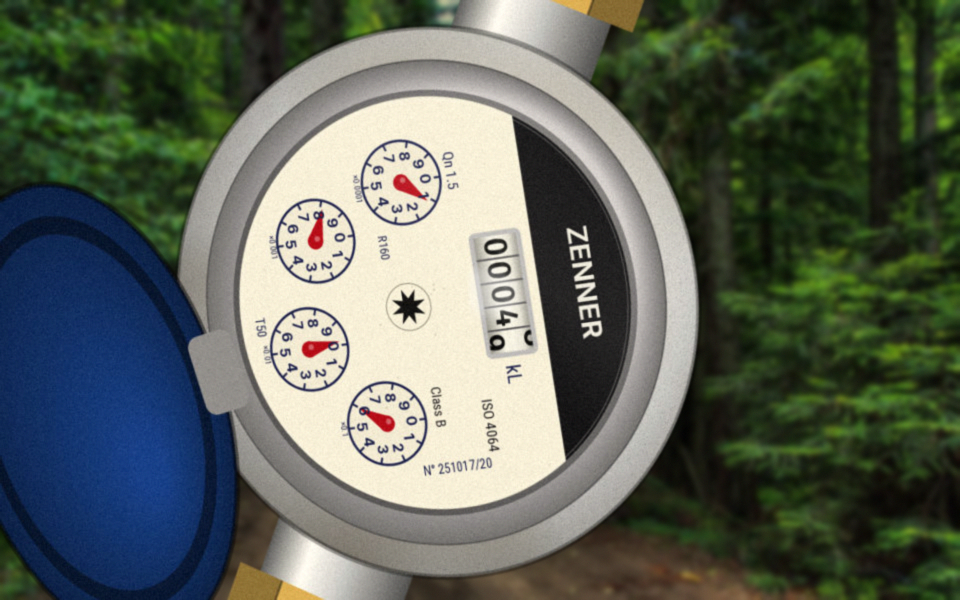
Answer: 48.5981 kL
